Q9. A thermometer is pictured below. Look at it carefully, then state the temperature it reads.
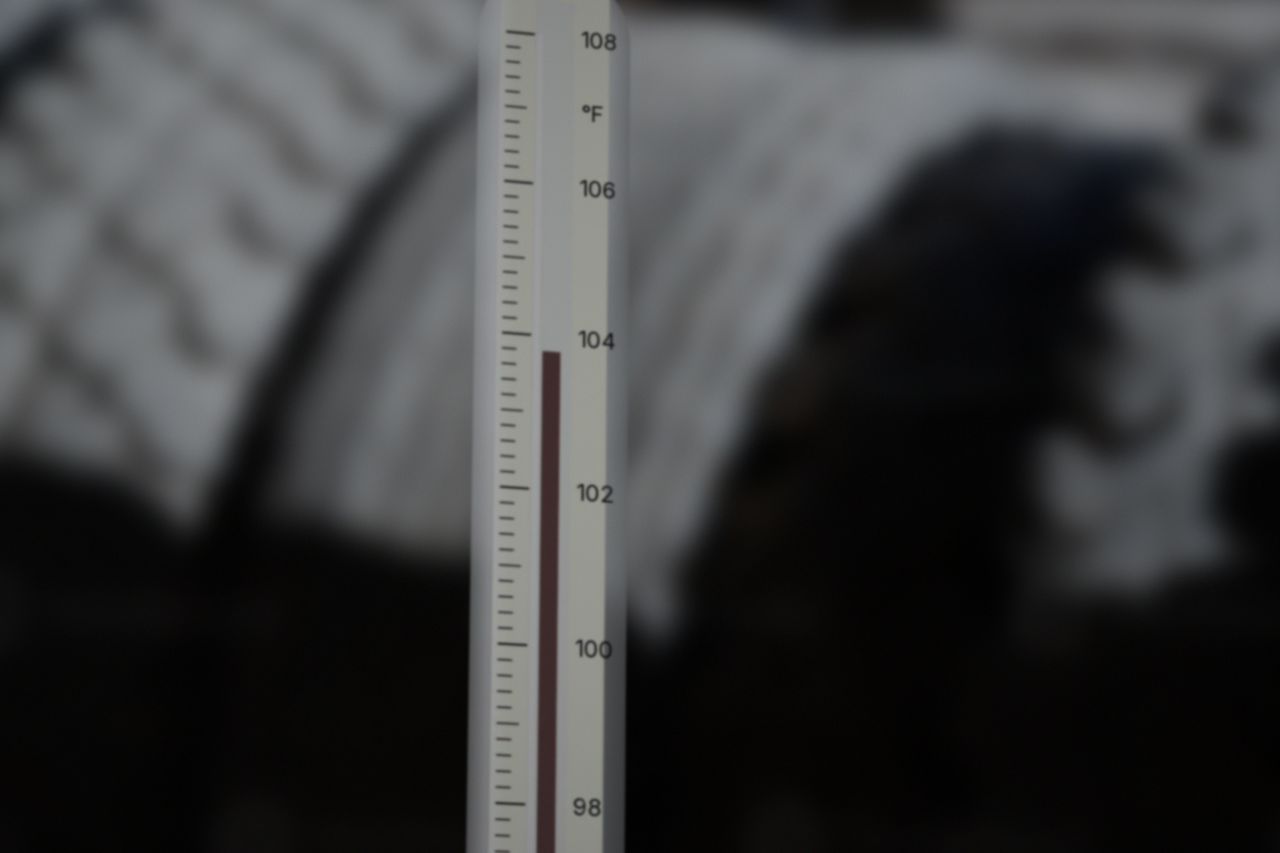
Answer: 103.8 °F
